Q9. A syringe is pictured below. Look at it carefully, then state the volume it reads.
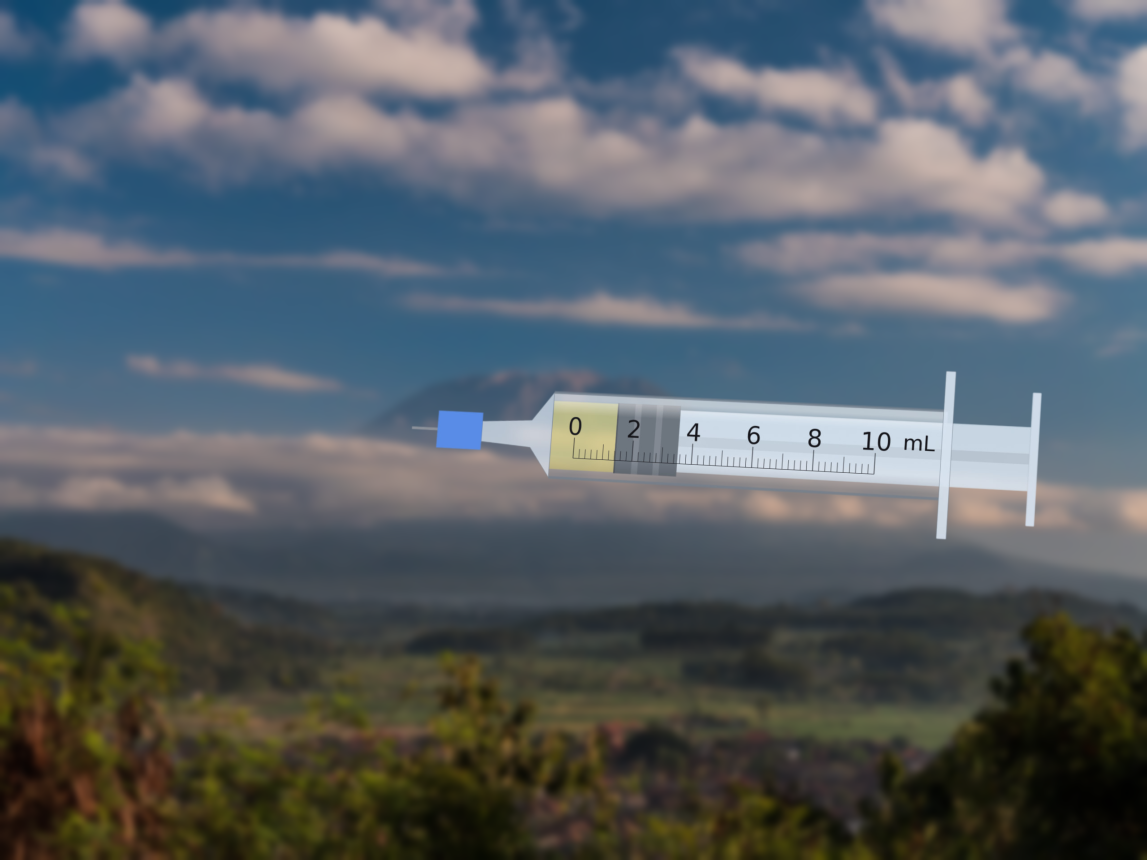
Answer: 1.4 mL
